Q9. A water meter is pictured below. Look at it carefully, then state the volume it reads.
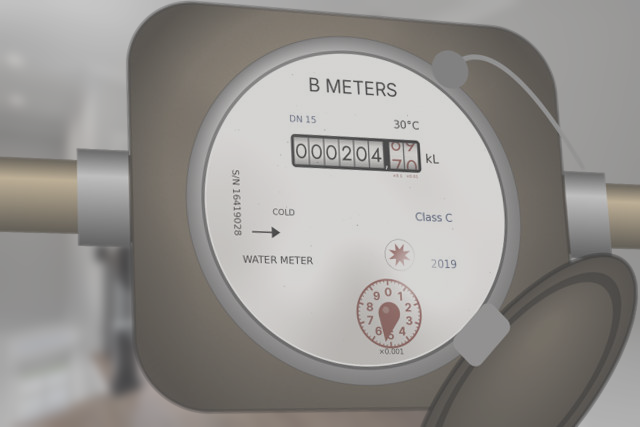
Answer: 204.695 kL
